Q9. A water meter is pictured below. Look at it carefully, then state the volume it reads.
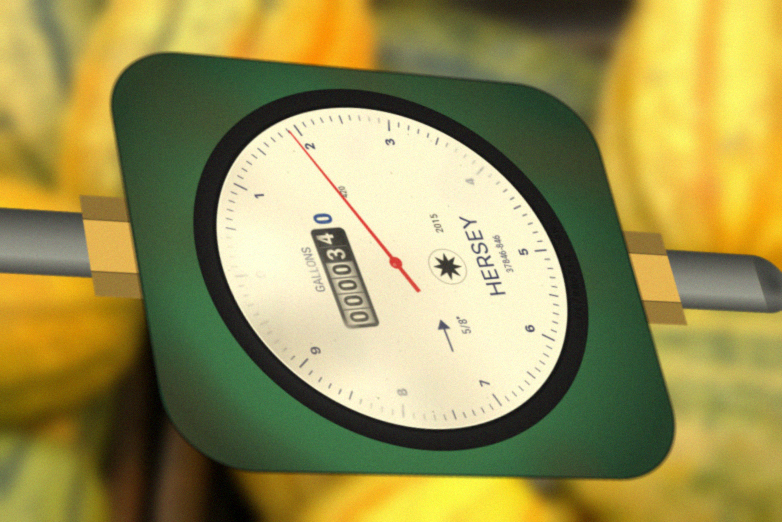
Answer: 341.9 gal
